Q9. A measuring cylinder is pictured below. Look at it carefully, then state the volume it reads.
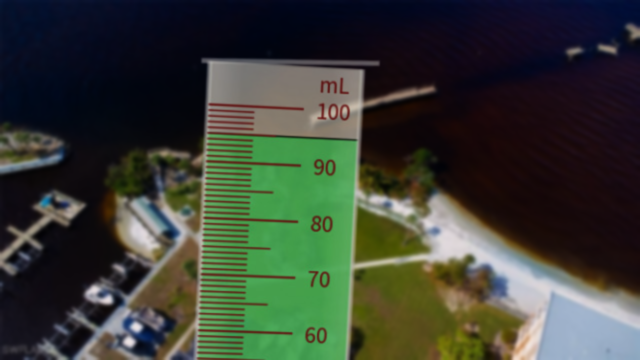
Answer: 95 mL
